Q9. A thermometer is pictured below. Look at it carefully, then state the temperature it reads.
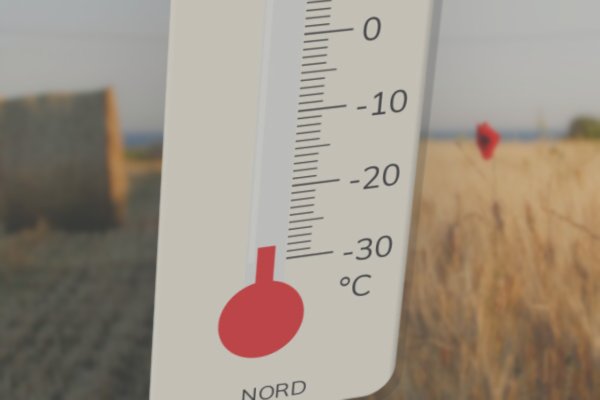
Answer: -28 °C
